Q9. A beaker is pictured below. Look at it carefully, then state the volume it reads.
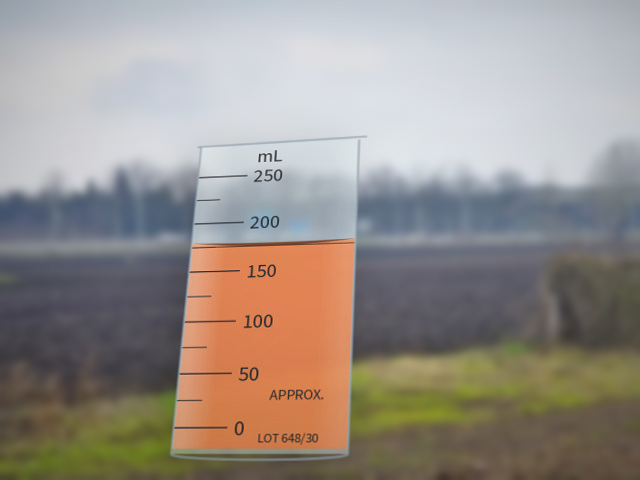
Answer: 175 mL
